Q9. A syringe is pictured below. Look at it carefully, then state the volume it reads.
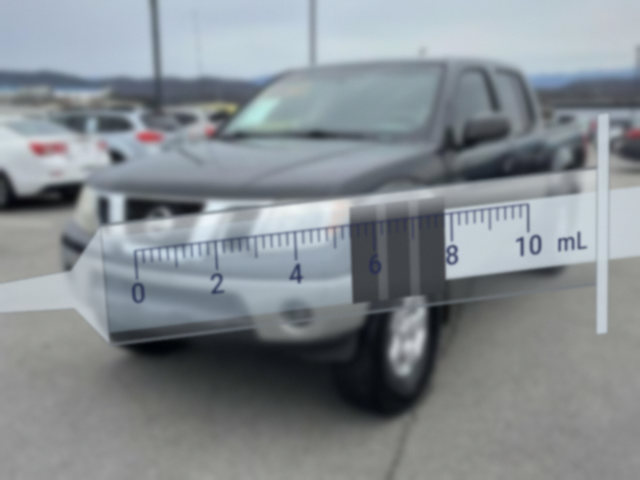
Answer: 5.4 mL
